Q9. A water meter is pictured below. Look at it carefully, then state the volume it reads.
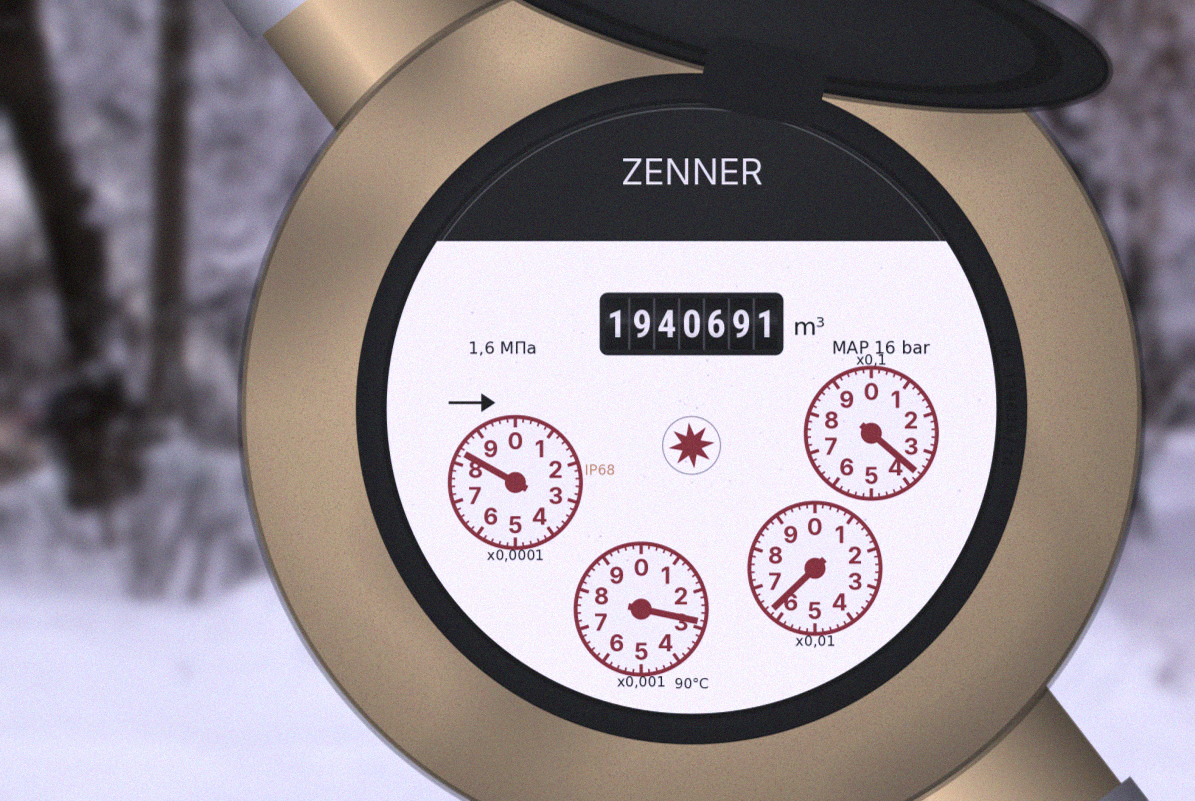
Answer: 1940691.3628 m³
